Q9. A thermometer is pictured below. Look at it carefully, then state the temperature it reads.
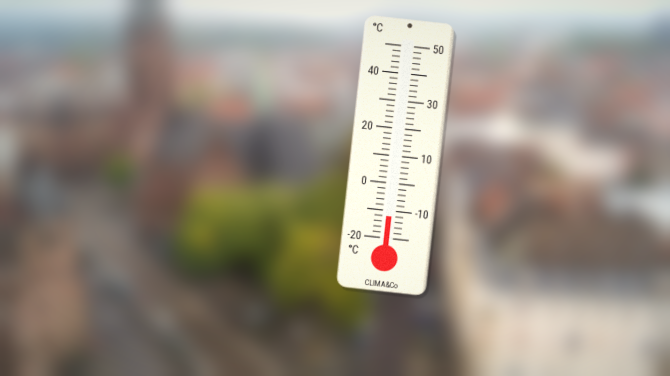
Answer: -12 °C
